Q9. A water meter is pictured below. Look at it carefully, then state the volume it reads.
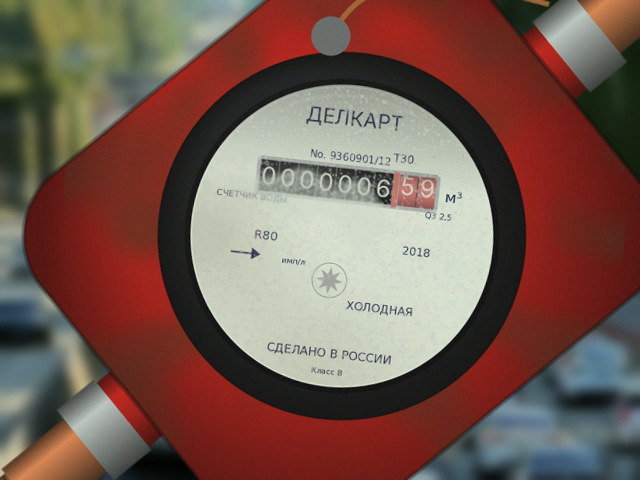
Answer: 6.59 m³
